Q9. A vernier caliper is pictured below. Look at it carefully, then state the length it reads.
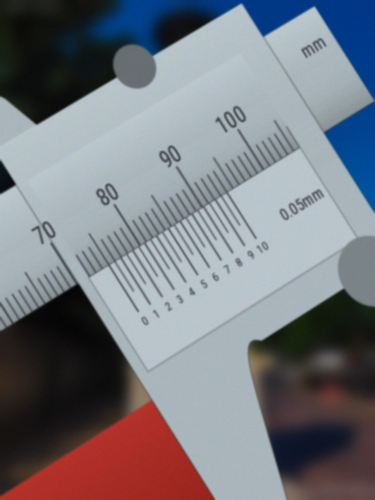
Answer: 75.0 mm
